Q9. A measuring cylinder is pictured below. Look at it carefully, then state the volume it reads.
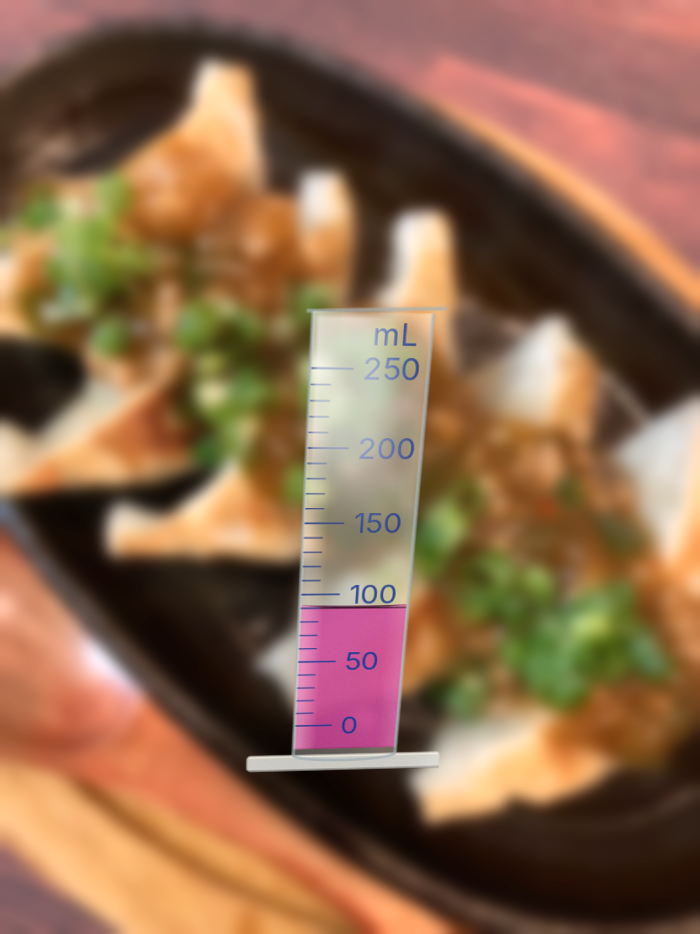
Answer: 90 mL
